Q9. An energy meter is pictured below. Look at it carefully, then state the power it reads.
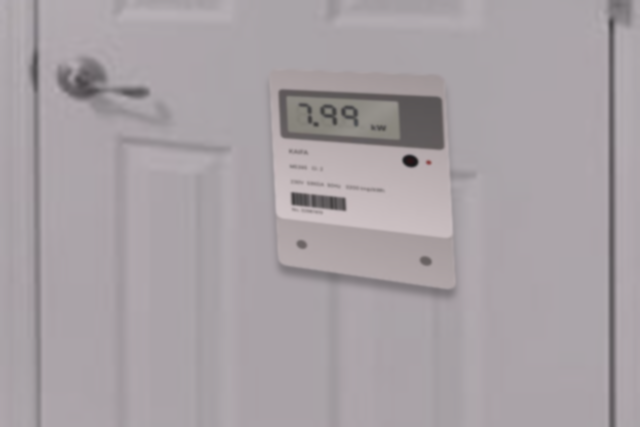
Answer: 7.99 kW
